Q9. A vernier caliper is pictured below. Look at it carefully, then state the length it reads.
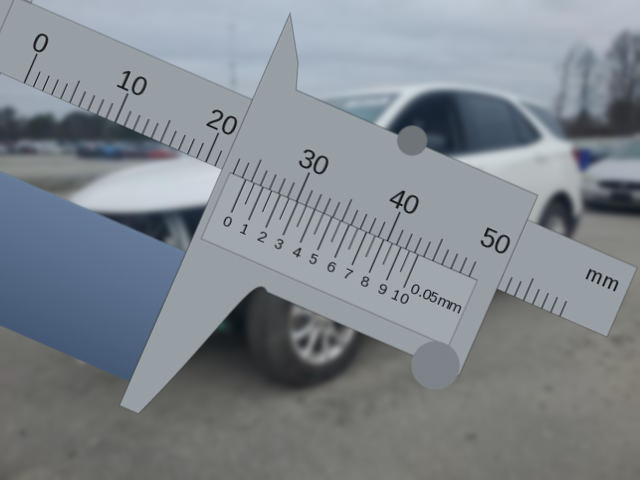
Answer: 24.4 mm
